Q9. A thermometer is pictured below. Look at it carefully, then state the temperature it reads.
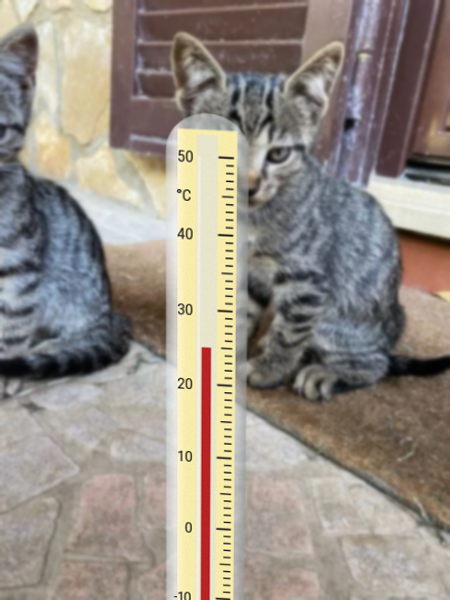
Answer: 25 °C
